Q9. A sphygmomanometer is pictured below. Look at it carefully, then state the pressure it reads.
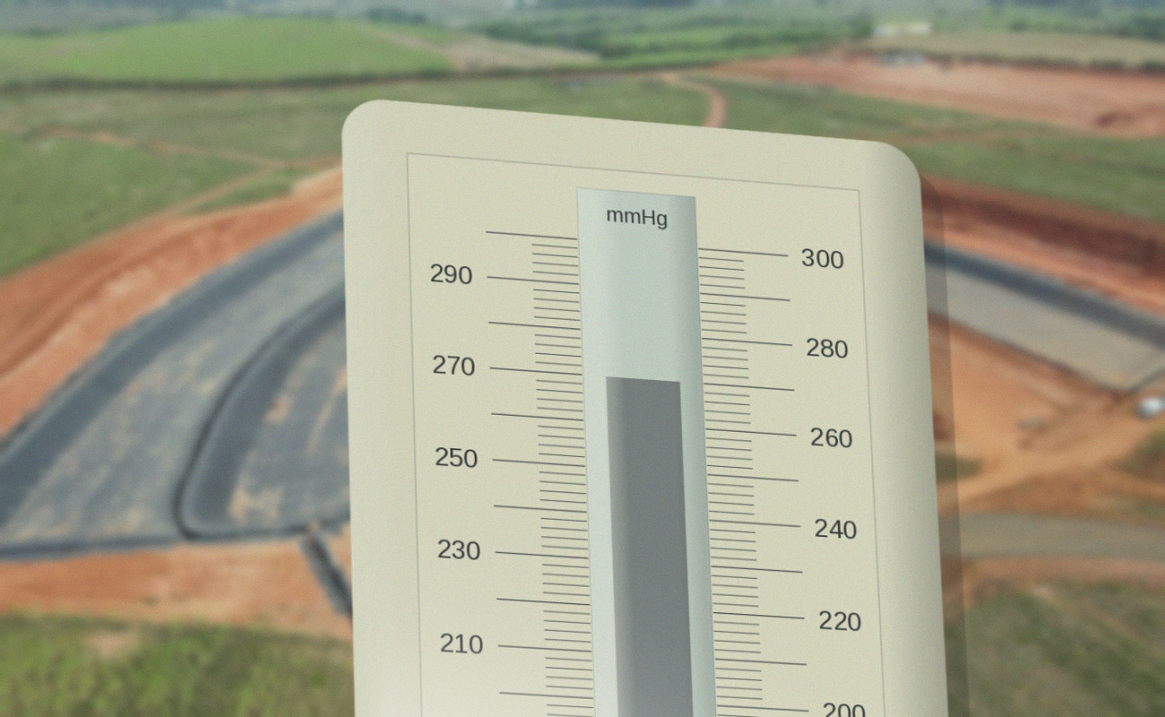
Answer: 270 mmHg
